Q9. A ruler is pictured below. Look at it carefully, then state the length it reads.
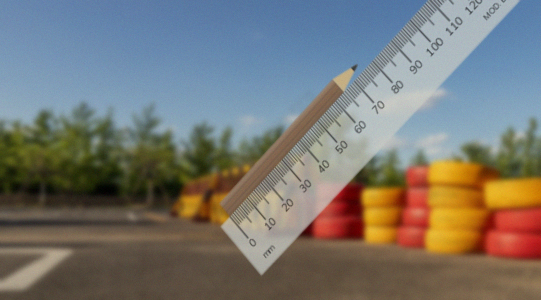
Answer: 75 mm
